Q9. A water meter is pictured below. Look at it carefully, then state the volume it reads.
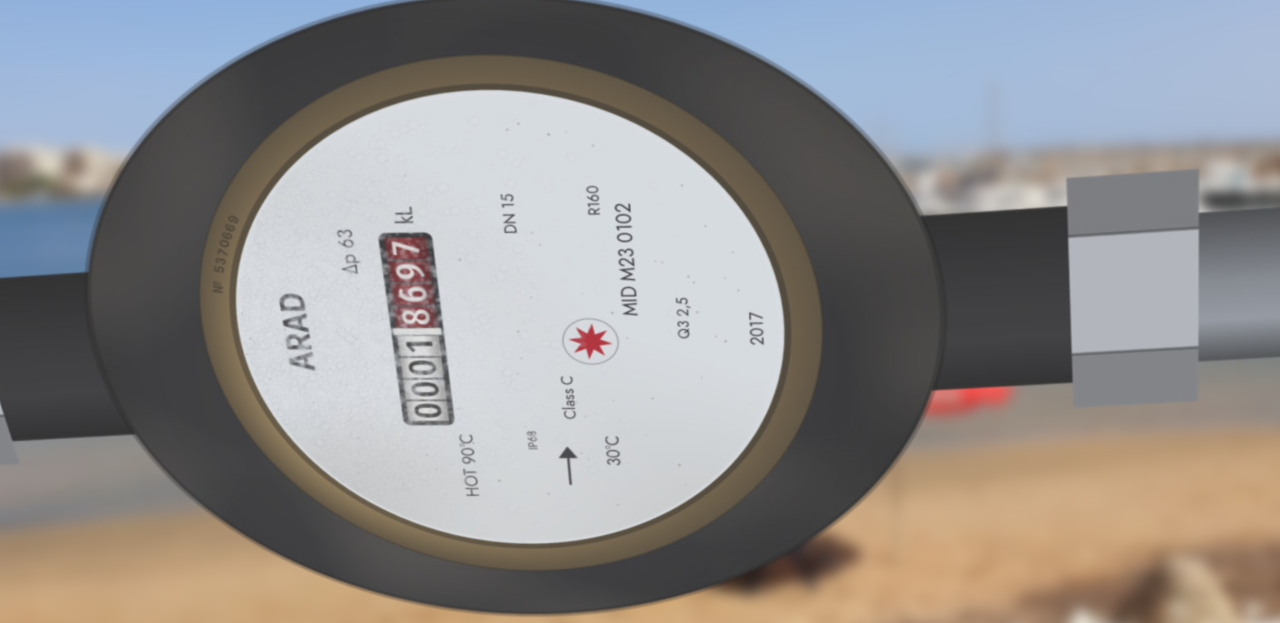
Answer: 1.8697 kL
